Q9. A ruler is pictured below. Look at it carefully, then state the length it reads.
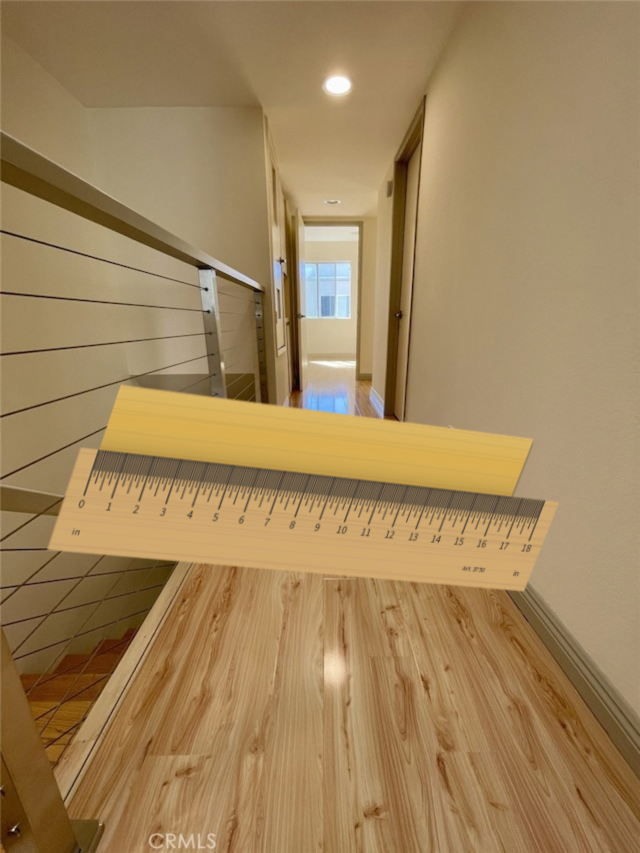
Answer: 16.5 in
